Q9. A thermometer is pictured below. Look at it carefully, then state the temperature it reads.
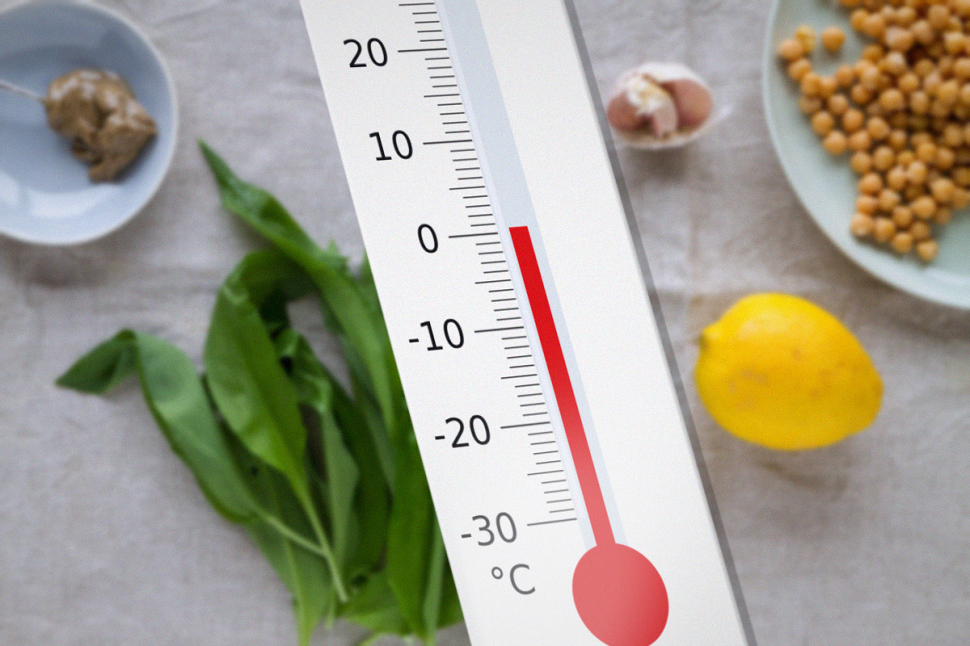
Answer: 0.5 °C
